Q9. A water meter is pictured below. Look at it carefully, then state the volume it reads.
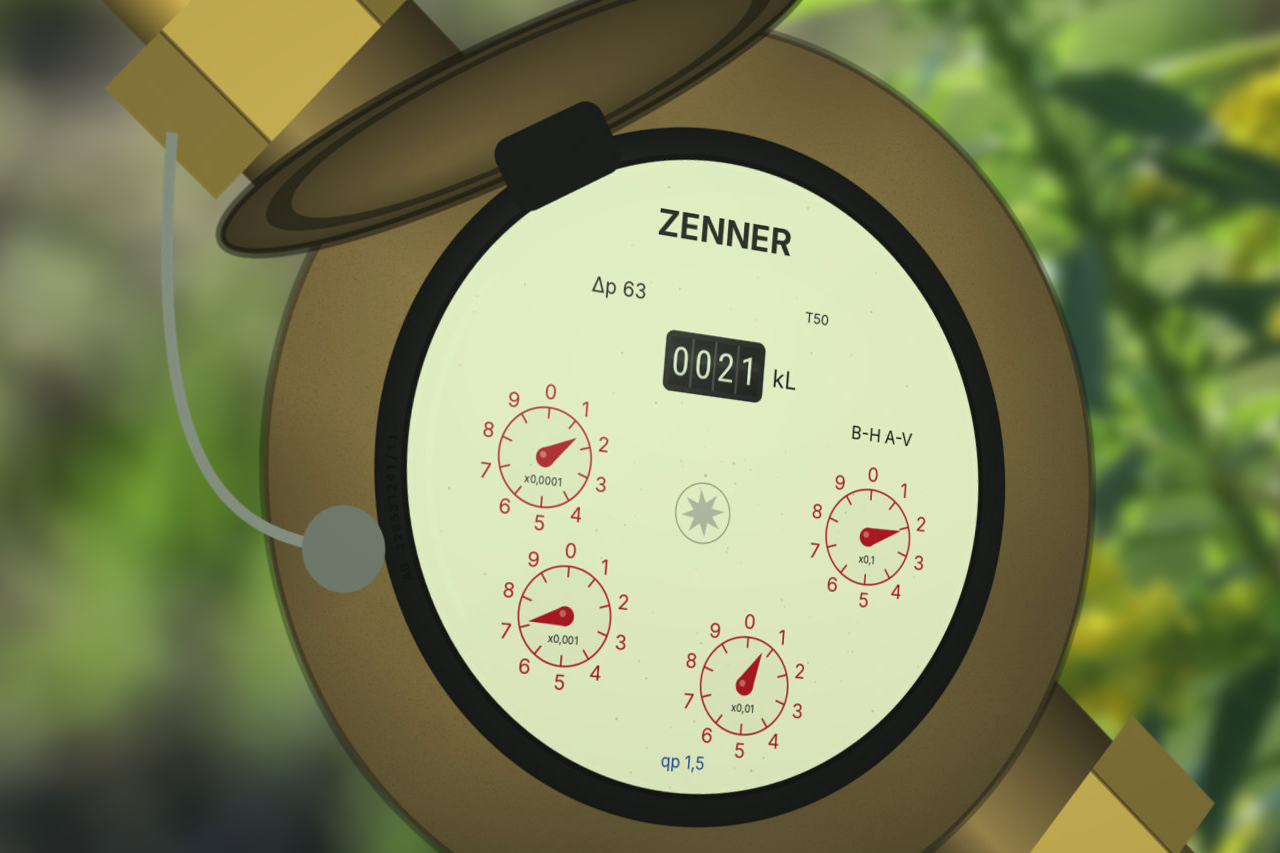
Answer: 21.2071 kL
